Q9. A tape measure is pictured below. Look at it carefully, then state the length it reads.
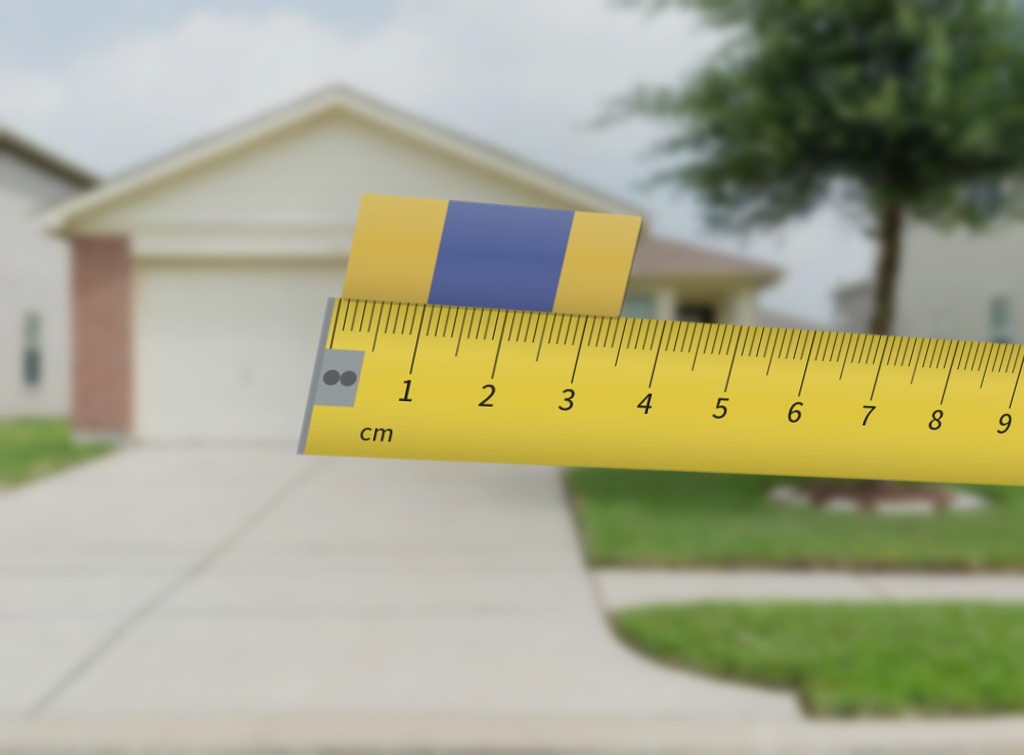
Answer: 3.4 cm
